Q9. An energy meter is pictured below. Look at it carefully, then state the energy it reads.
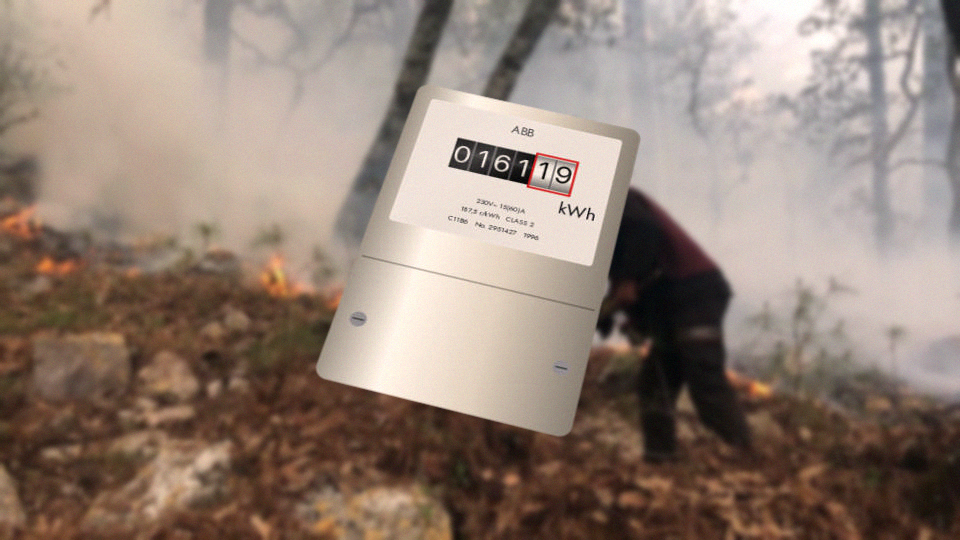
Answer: 161.19 kWh
